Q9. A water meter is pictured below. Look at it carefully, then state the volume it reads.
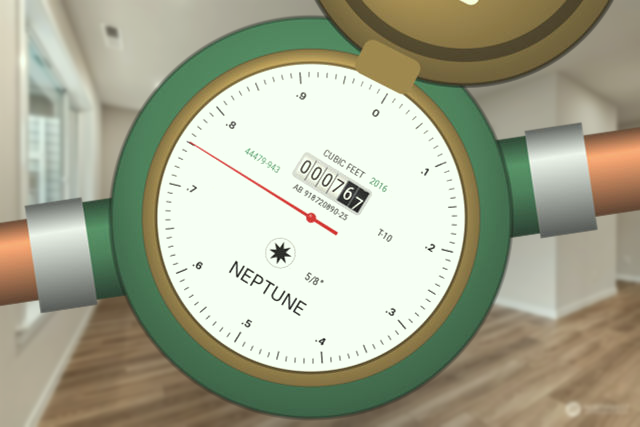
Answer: 766.75 ft³
